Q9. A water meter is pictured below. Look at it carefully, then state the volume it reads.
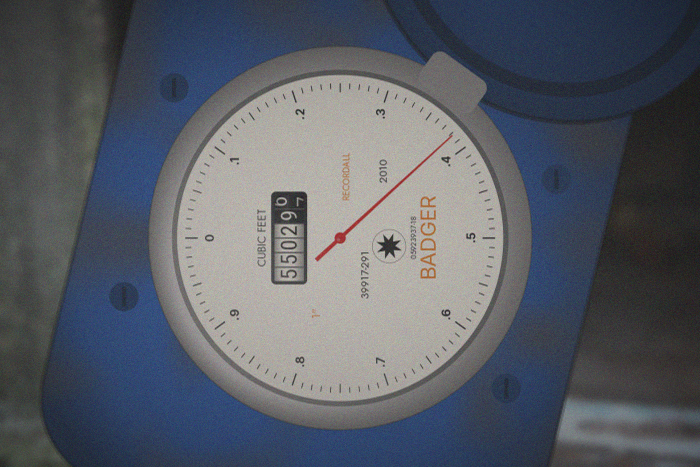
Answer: 550296.38 ft³
